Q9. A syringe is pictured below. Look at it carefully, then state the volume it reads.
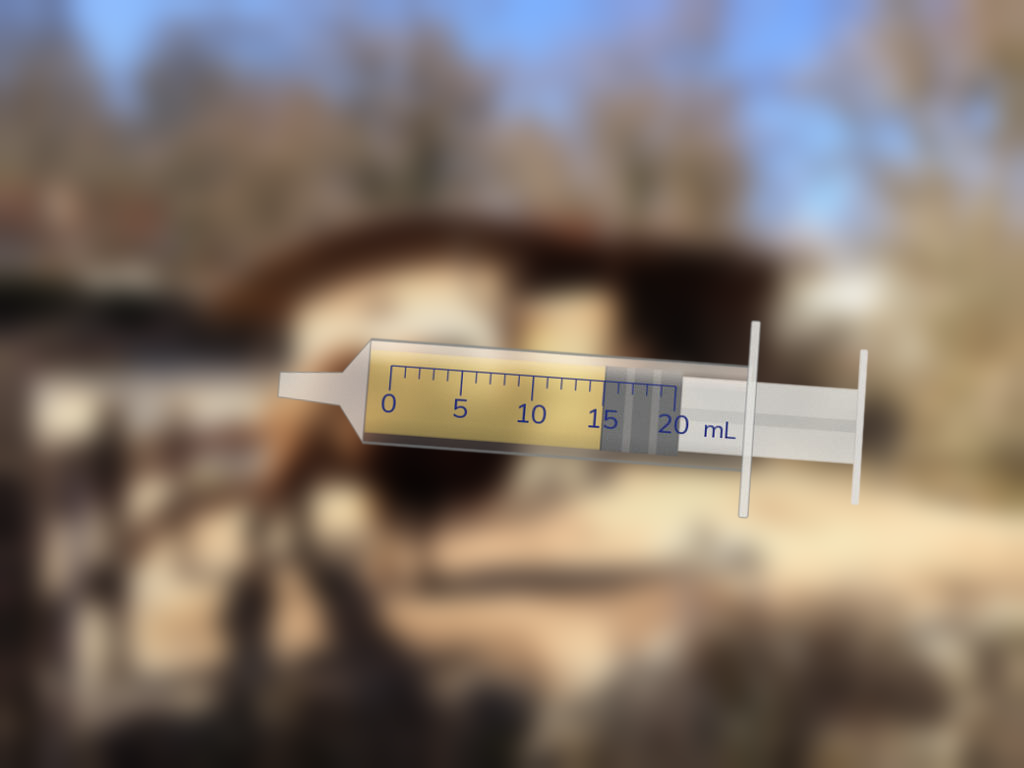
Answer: 15 mL
